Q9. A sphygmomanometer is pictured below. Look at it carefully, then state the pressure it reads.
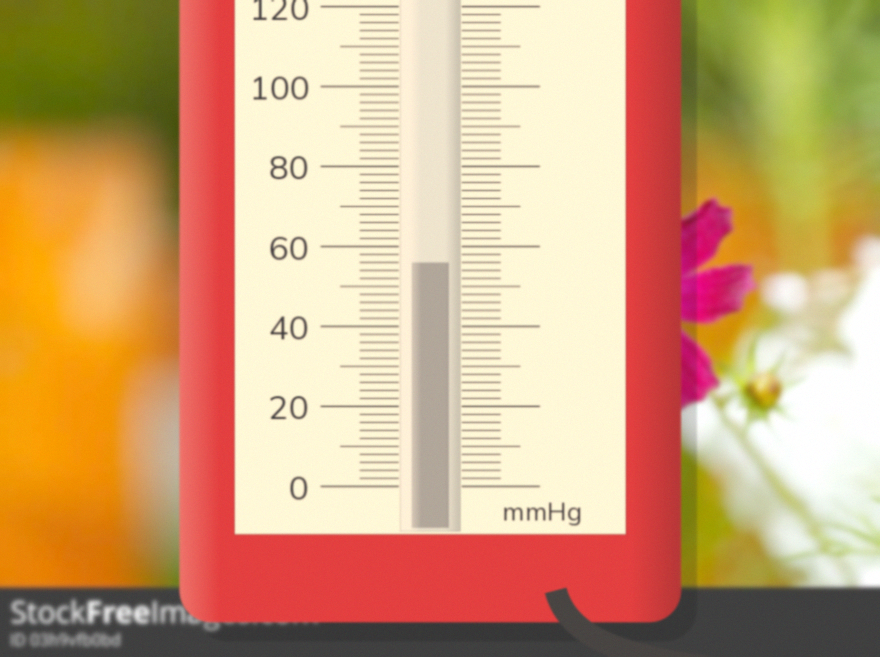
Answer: 56 mmHg
